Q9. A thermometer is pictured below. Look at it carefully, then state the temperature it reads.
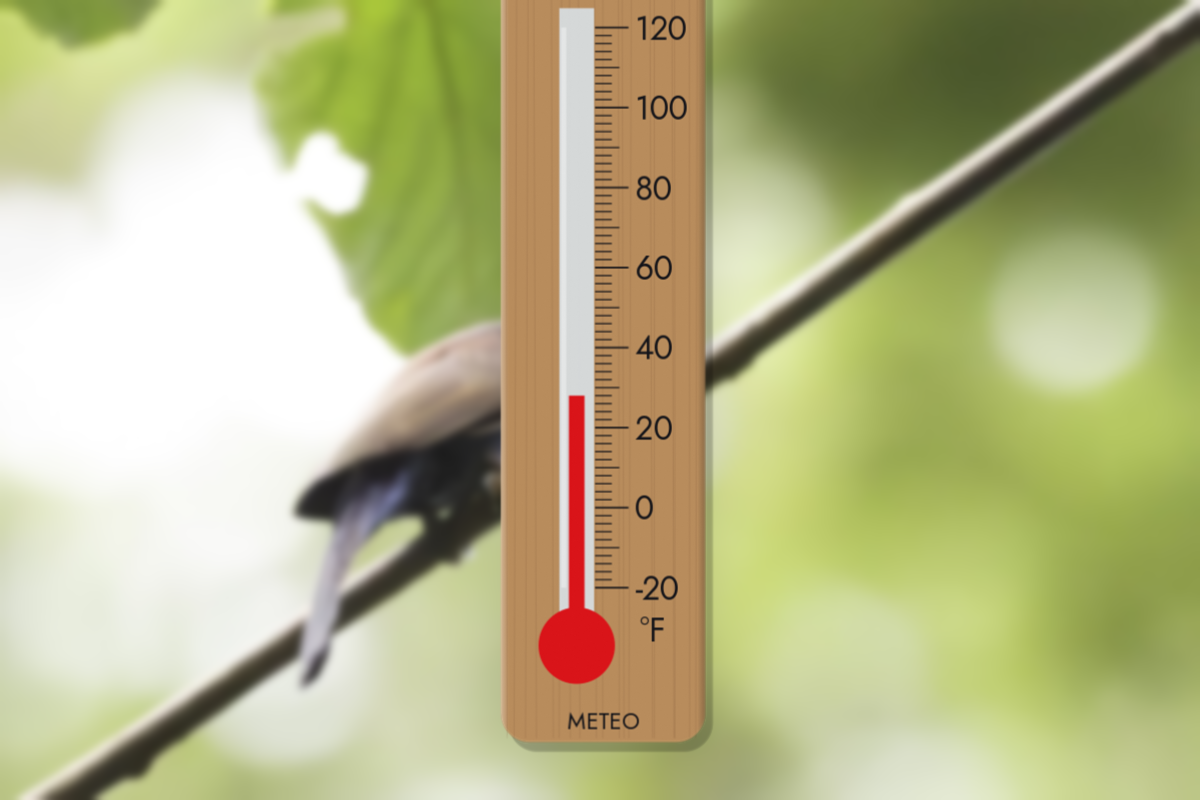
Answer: 28 °F
